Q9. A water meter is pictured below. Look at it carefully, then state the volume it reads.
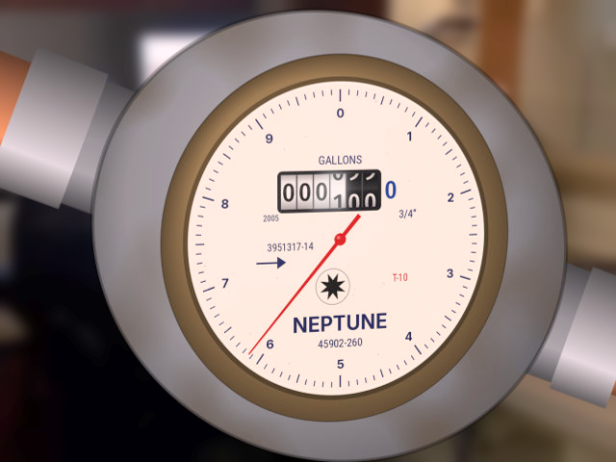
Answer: 996.1 gal
